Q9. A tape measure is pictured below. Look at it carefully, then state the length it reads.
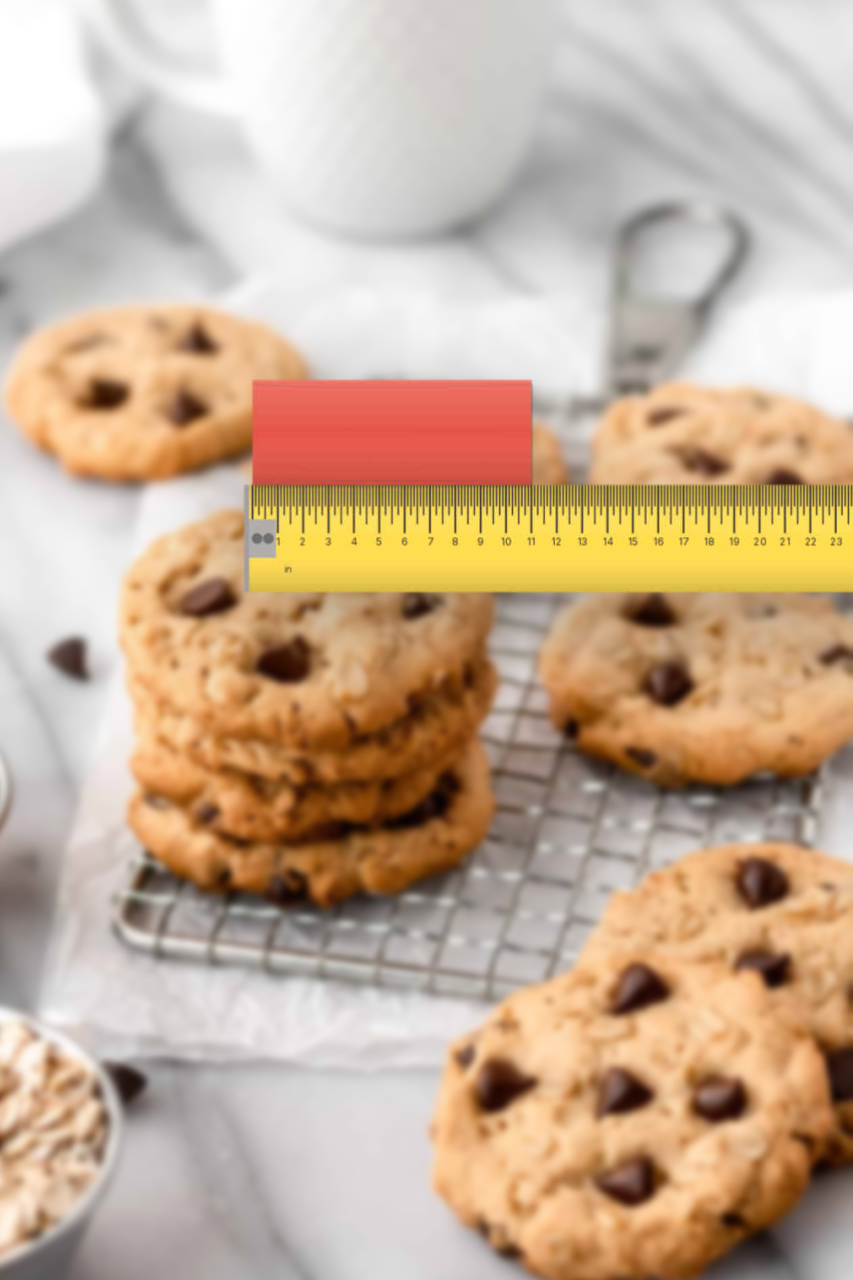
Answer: 11 in
